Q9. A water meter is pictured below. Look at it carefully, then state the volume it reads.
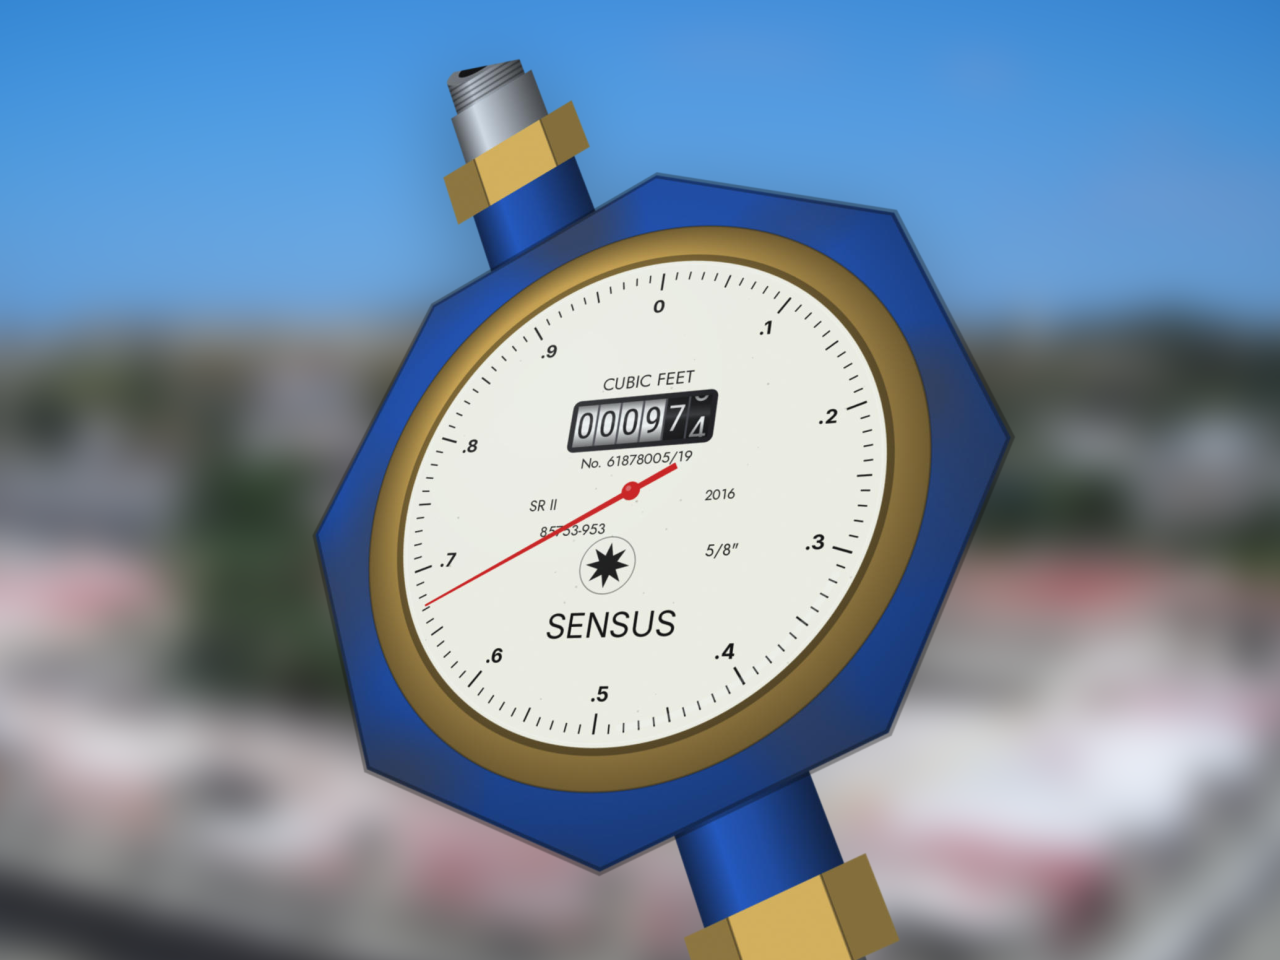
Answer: 973.67 ft³
